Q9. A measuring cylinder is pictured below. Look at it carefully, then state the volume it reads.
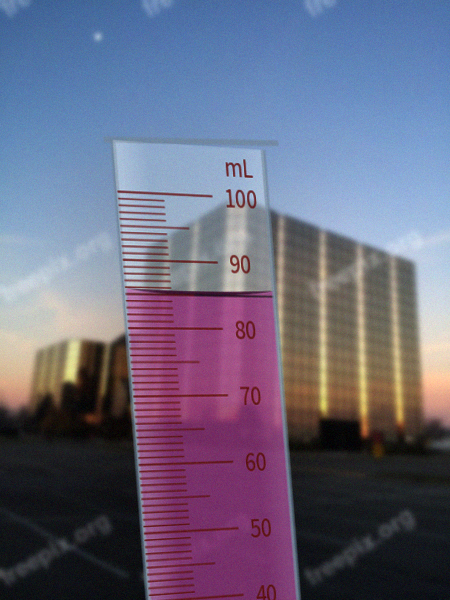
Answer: 85 mL
